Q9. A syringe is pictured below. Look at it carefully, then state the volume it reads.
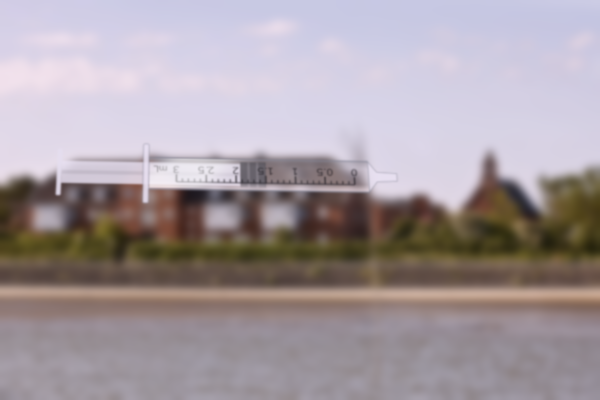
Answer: 1.5 mL
